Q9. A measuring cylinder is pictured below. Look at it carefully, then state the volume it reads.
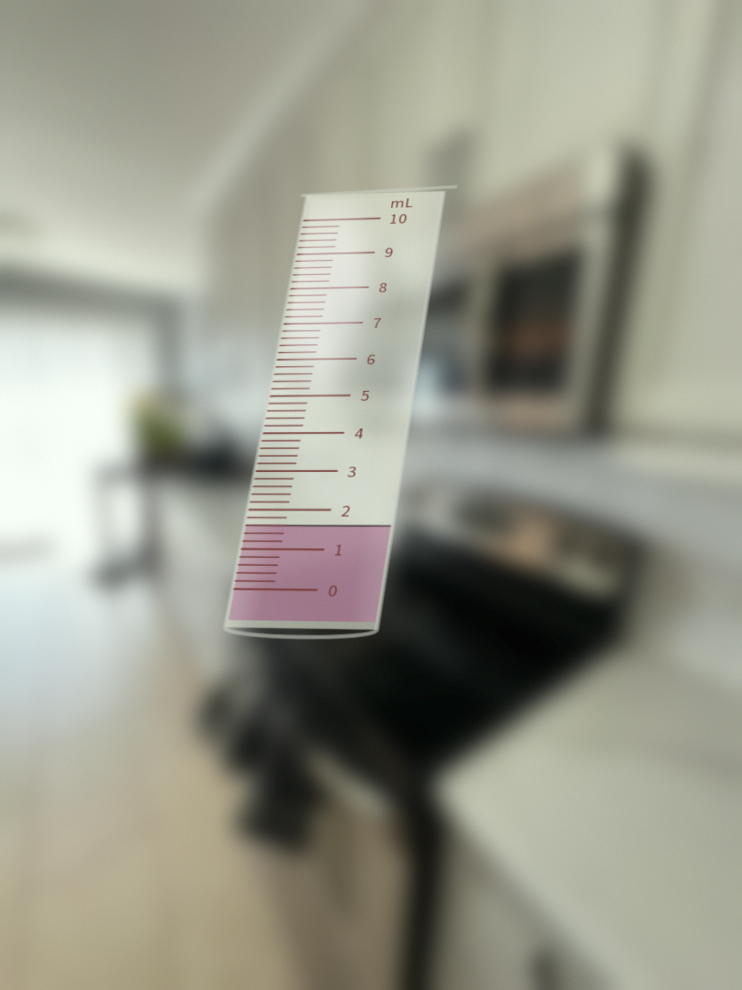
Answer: 1.6 mL
